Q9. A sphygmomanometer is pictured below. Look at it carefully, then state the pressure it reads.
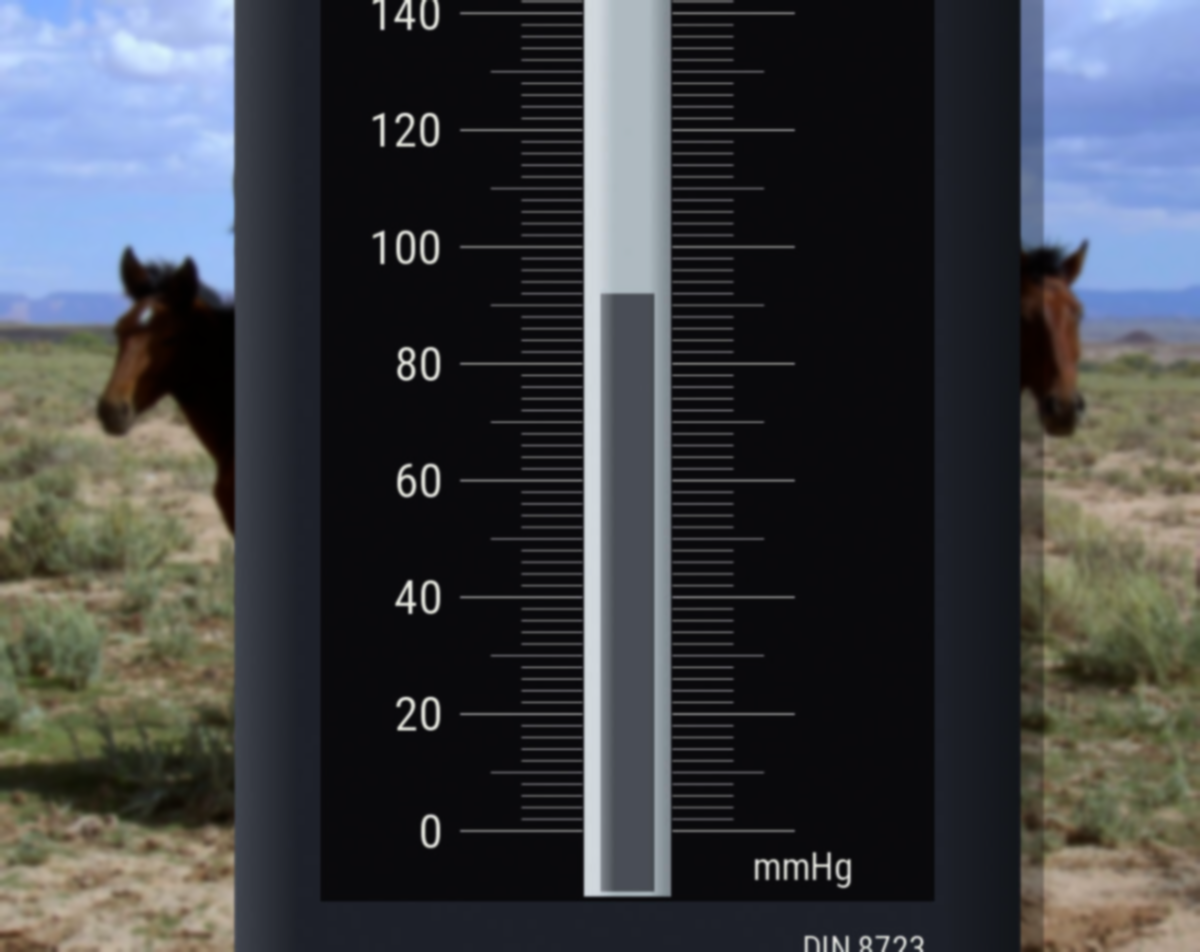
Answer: 92 mmHg
